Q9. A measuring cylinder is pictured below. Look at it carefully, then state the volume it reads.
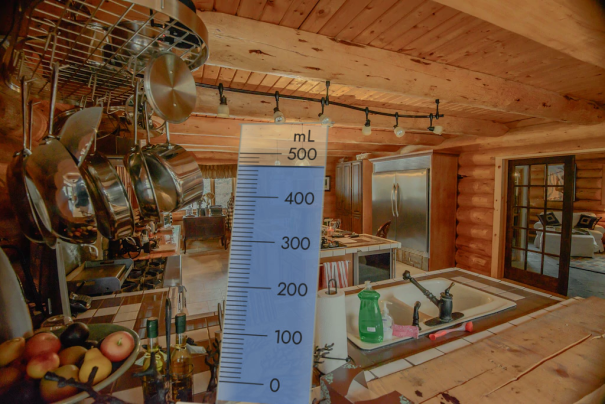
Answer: 470 mL
